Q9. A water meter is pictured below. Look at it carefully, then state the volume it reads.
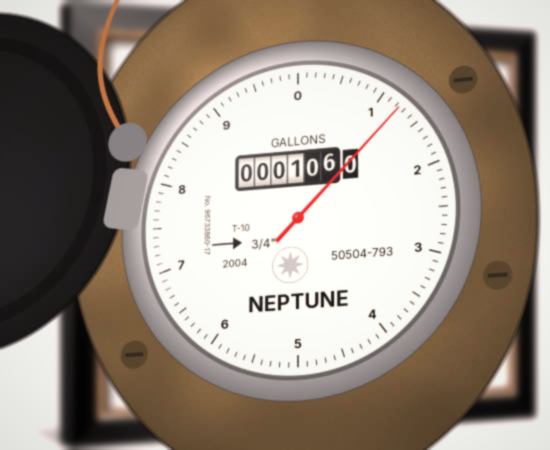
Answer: 1061.2 gal
